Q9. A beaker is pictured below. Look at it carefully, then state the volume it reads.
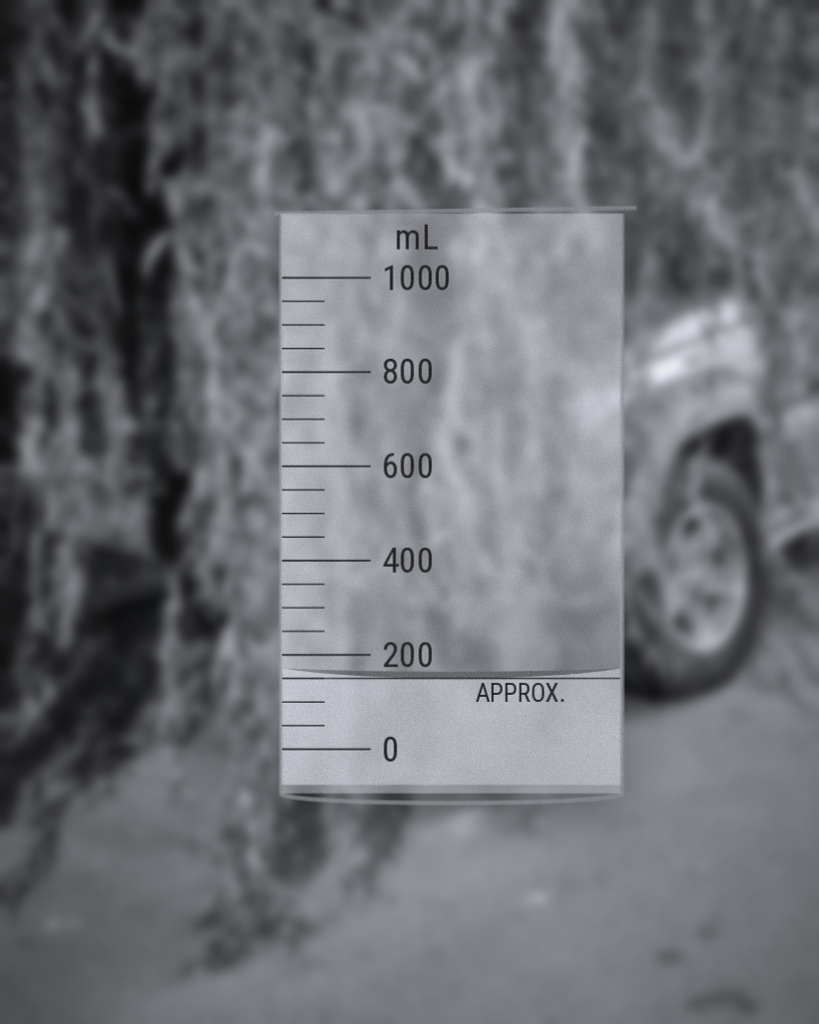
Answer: 150 mL
